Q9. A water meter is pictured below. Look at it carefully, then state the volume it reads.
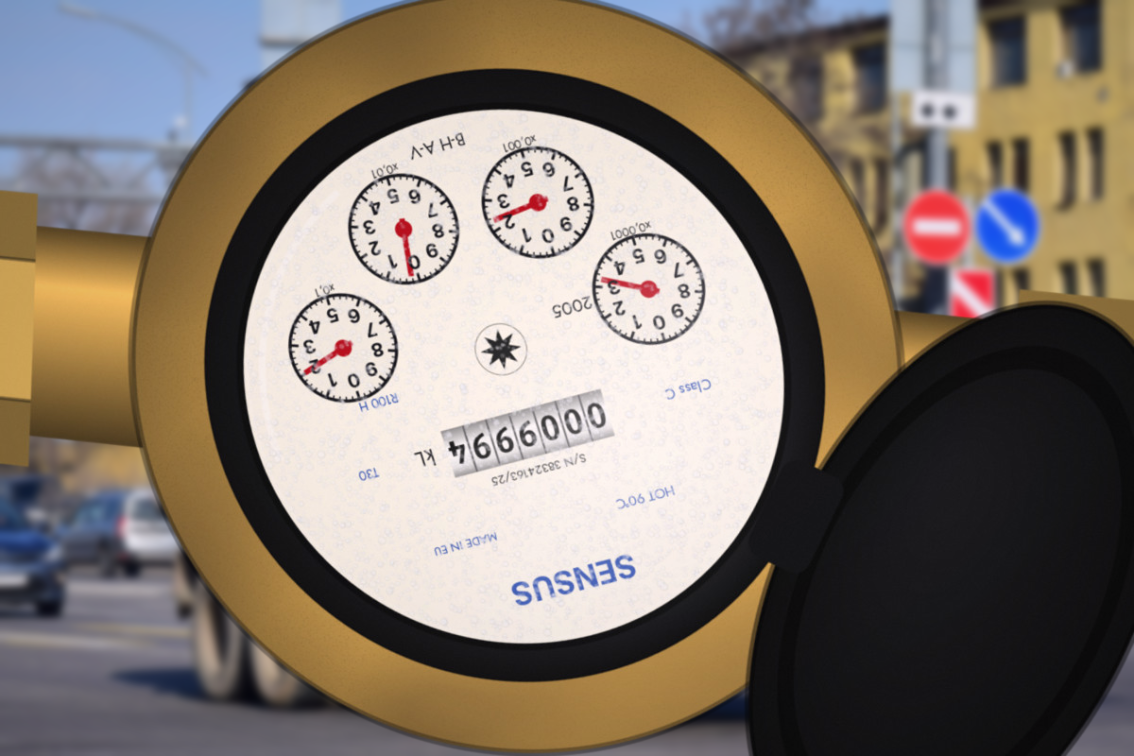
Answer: 9994.2023 kL
